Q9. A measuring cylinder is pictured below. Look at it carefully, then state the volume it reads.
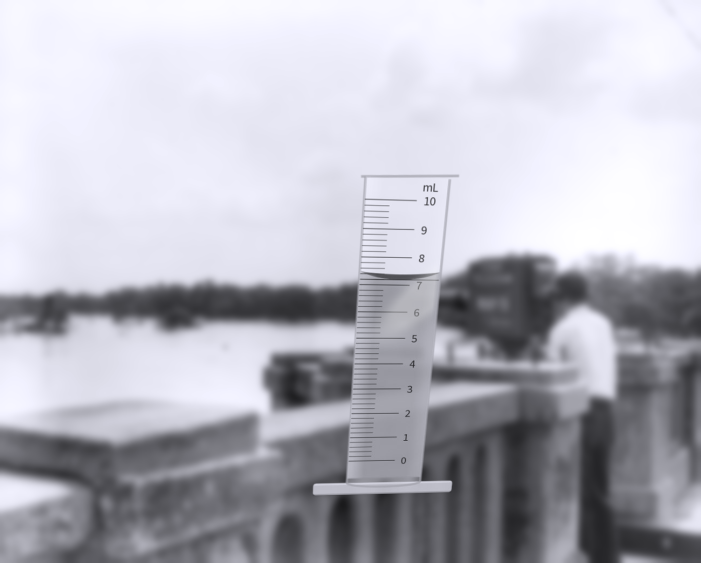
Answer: 7.2 mL
